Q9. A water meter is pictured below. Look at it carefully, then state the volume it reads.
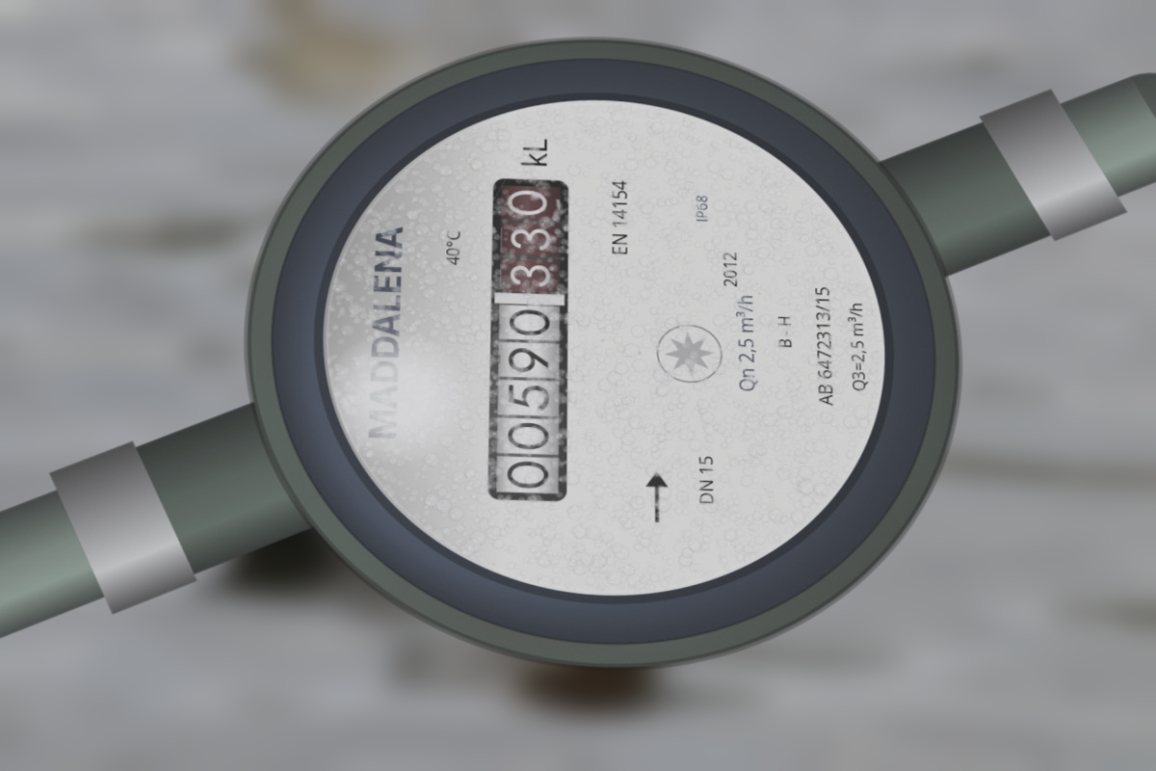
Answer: 590.330 kL
